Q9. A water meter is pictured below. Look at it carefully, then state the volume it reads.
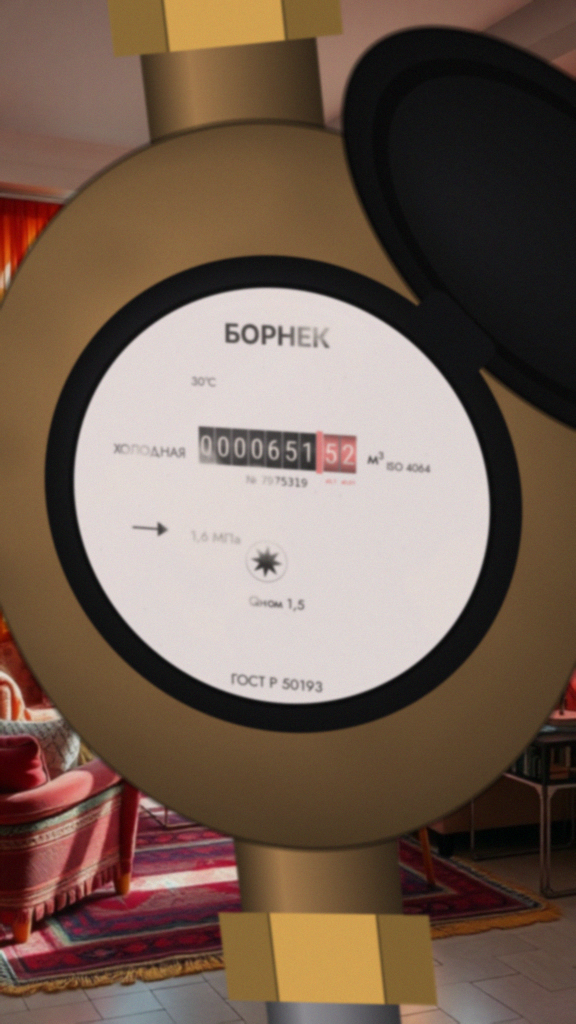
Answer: 651.52 m³
